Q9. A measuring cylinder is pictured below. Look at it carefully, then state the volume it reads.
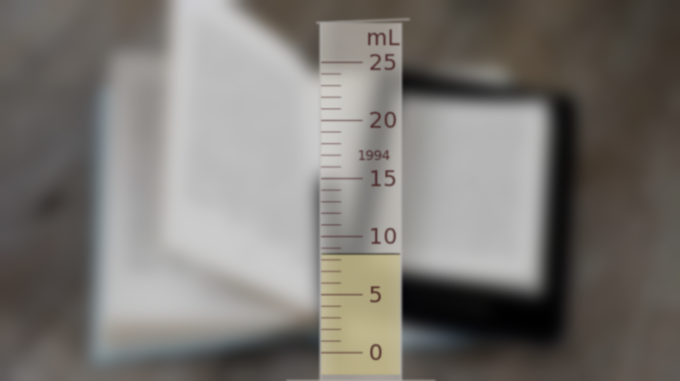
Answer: 8.5 mL
